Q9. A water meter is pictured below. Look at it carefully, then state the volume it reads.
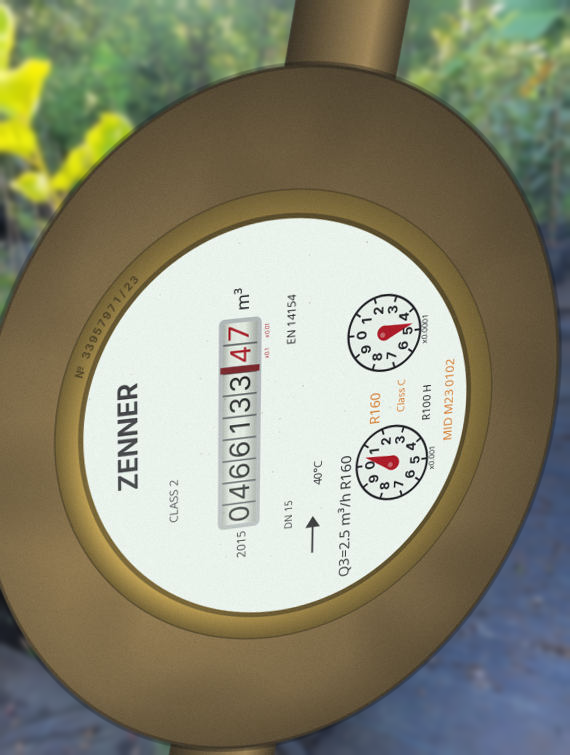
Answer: 466133.4704 m³
